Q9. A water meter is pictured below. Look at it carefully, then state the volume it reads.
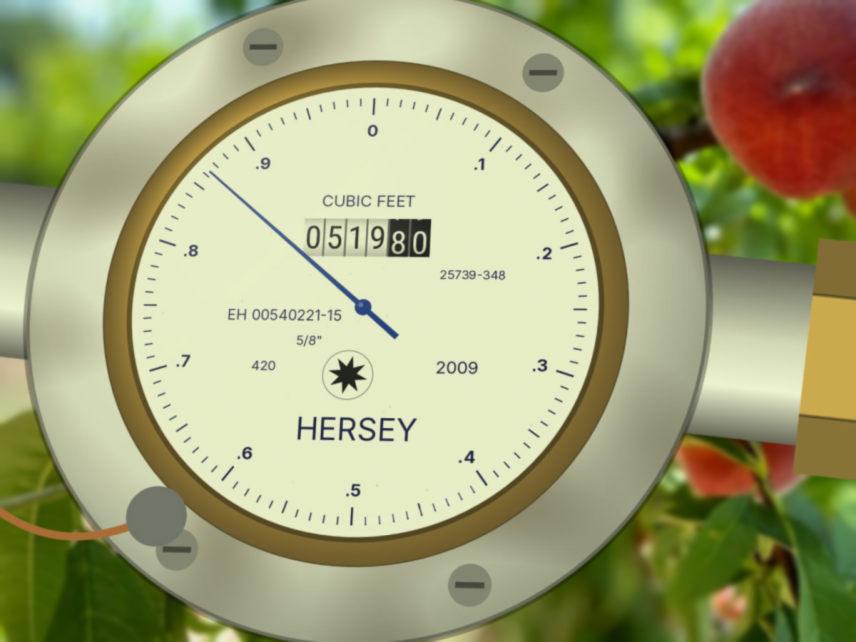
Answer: 51979.86 ft³
